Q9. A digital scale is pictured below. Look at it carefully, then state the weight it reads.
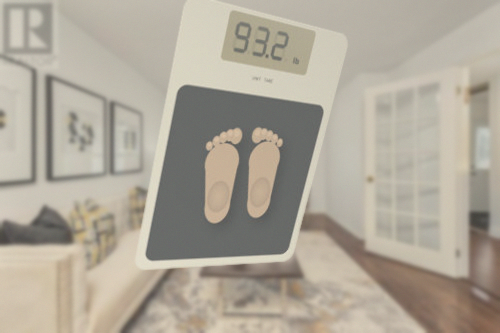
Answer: 93.2 lb
